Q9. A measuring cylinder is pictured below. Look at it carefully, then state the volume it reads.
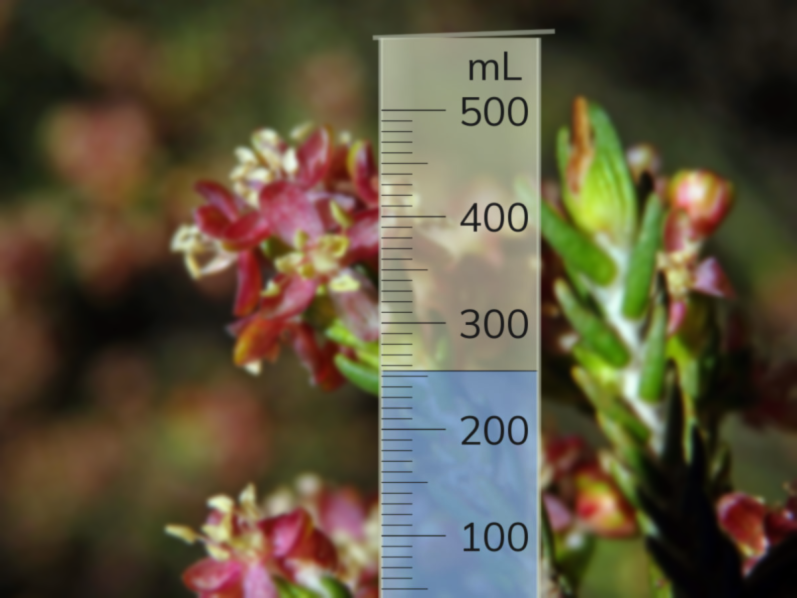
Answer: 255 mL
